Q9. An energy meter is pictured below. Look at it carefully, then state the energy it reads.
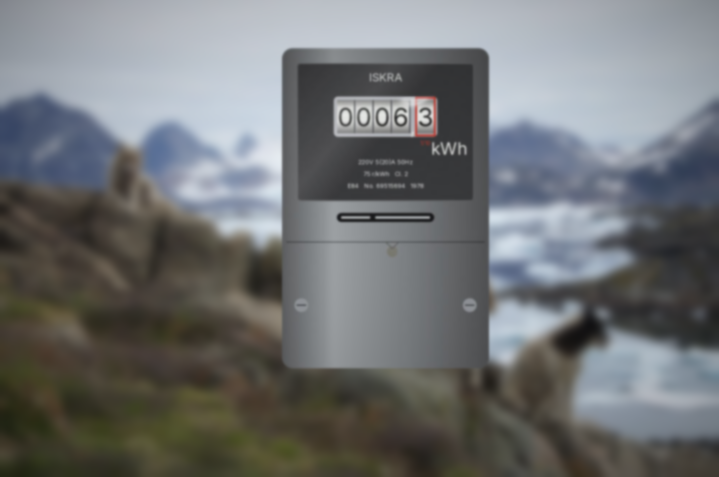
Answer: 6.3 kWh
